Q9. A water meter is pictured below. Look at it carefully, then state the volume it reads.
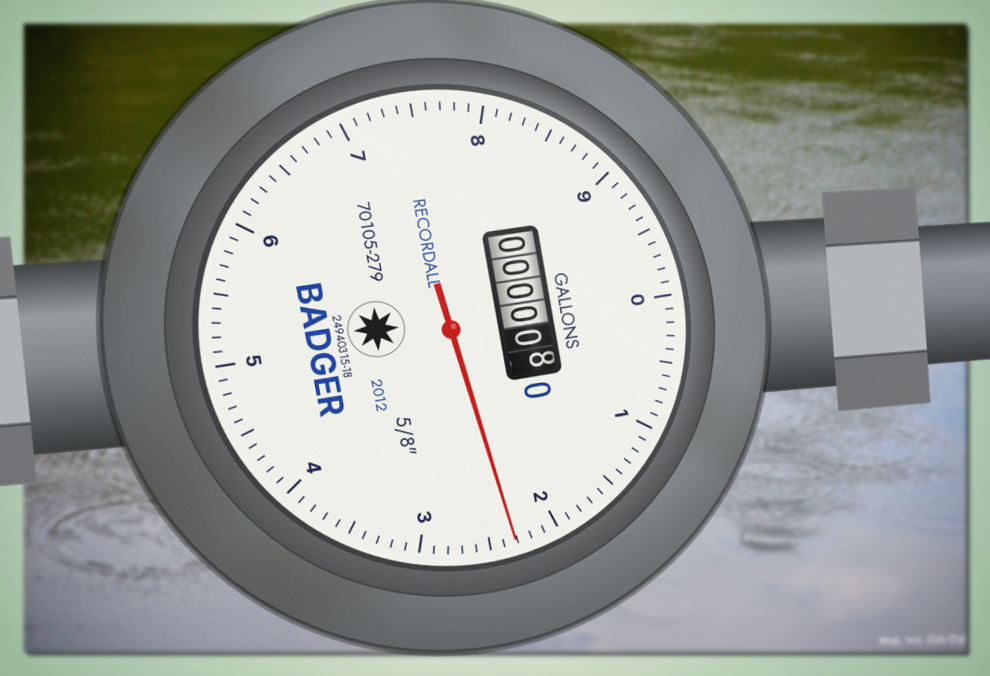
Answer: 82.3 gal
